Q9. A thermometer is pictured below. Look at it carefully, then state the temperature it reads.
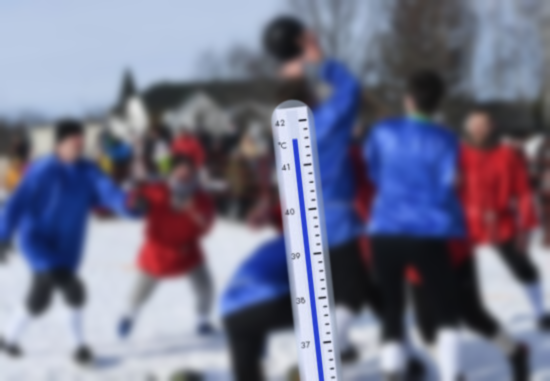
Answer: 41.6 °C
